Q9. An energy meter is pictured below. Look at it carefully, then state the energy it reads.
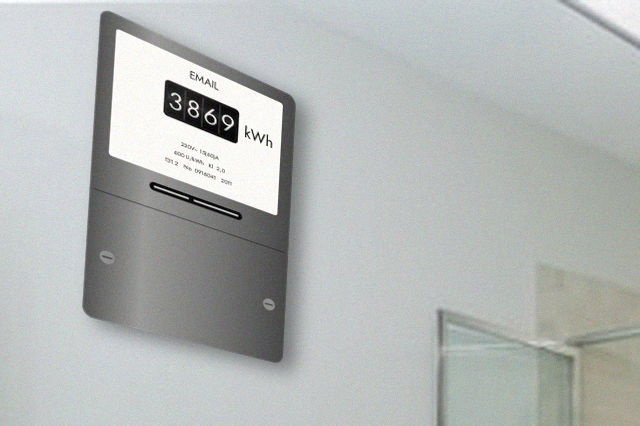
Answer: 3869 kWh
